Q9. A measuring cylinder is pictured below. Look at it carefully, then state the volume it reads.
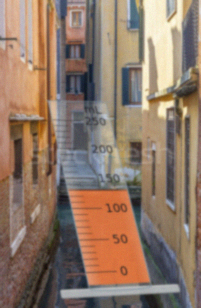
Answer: 130 mL
